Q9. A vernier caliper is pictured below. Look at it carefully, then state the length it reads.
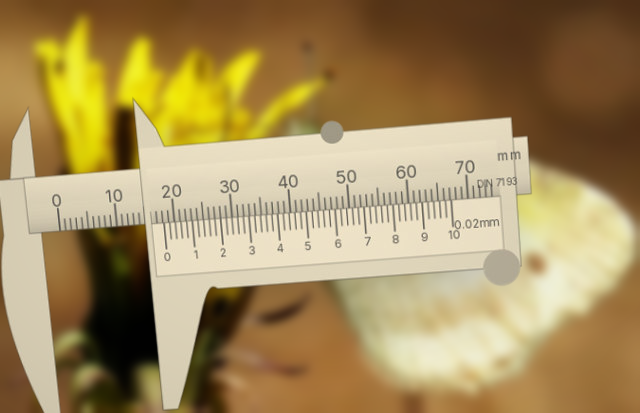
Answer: 18.2 mm
